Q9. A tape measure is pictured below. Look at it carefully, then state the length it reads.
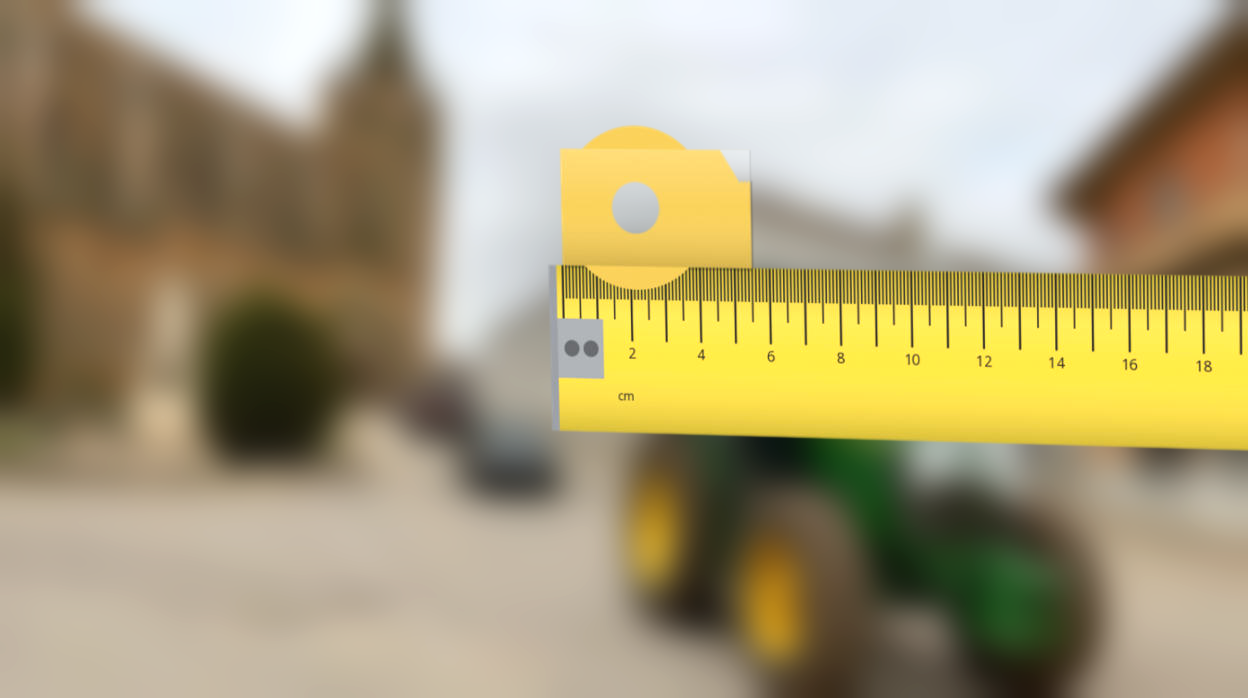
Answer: 5.5 cm
